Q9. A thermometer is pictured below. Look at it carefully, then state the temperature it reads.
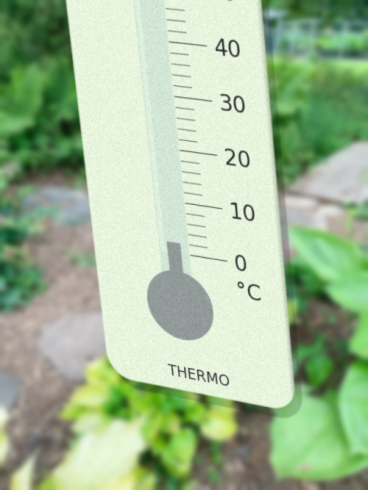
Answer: 2 °C
